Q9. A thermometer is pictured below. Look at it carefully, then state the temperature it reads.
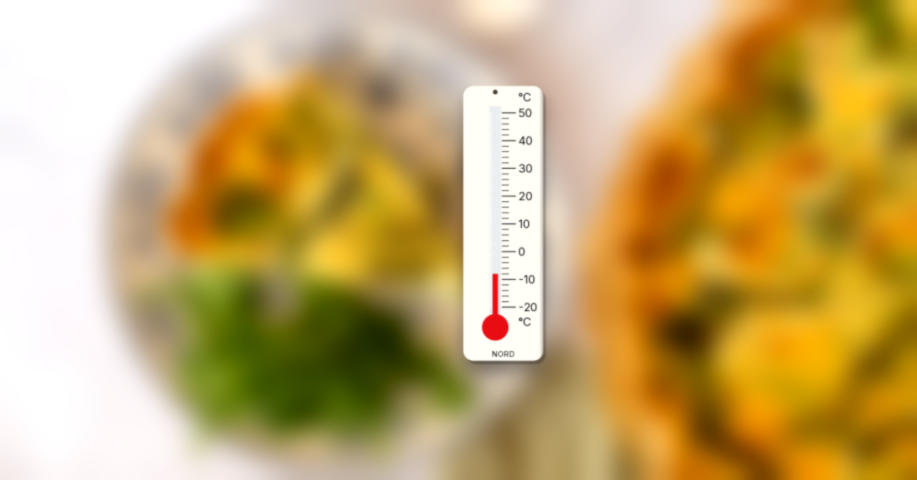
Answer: -8 °C
